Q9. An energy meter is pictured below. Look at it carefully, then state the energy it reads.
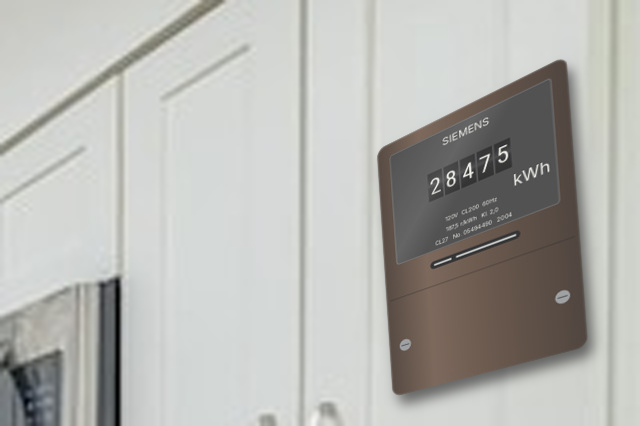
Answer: 28475 kWh
